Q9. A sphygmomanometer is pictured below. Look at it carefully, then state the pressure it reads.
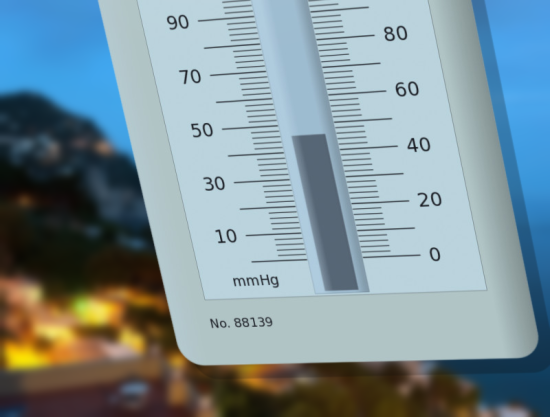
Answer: 46 mmHg
